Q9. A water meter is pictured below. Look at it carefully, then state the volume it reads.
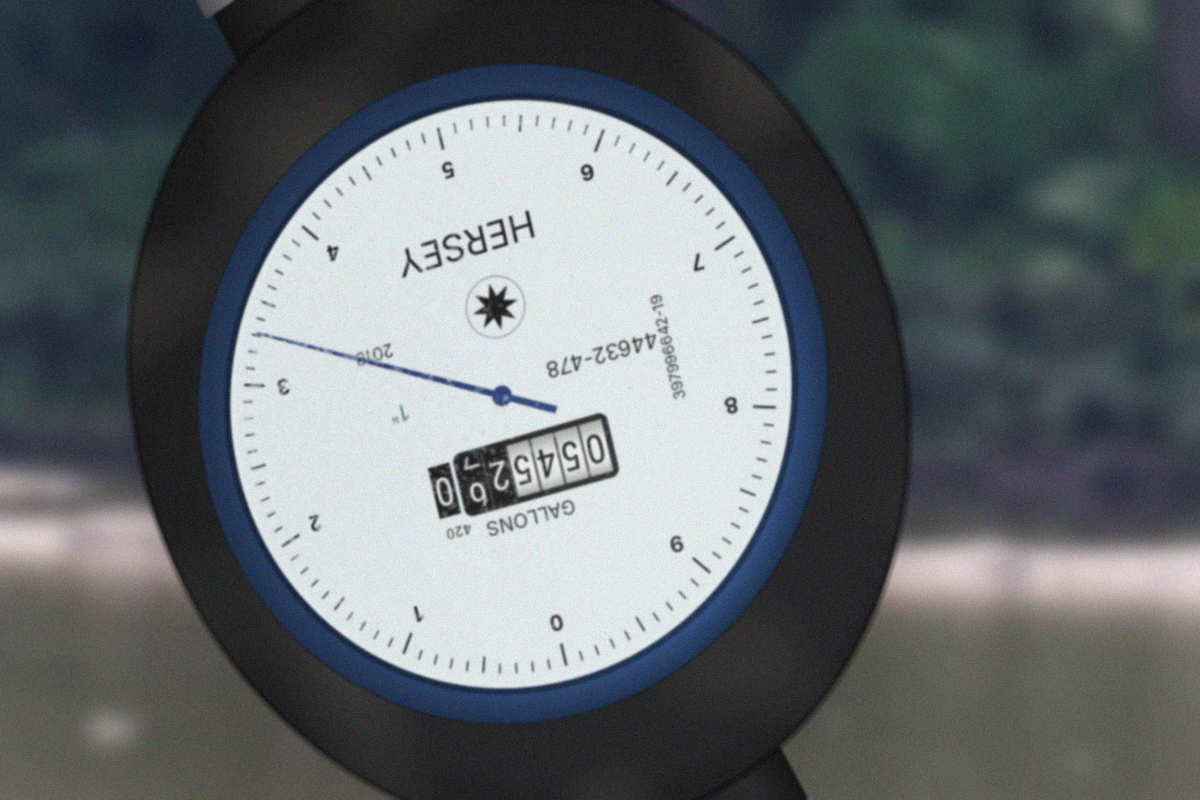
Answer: 545263.3 gal
